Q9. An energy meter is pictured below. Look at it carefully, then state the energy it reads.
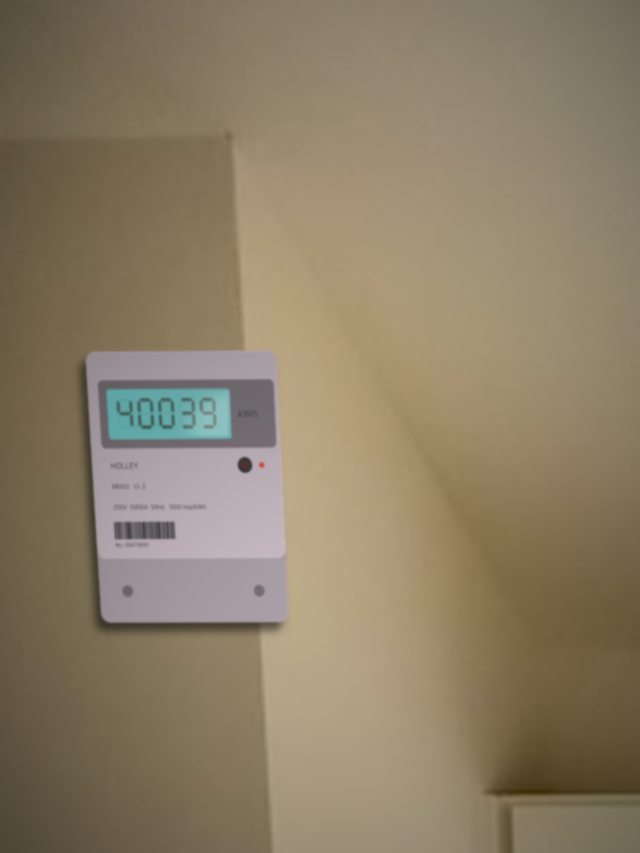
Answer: 40039 kWh
